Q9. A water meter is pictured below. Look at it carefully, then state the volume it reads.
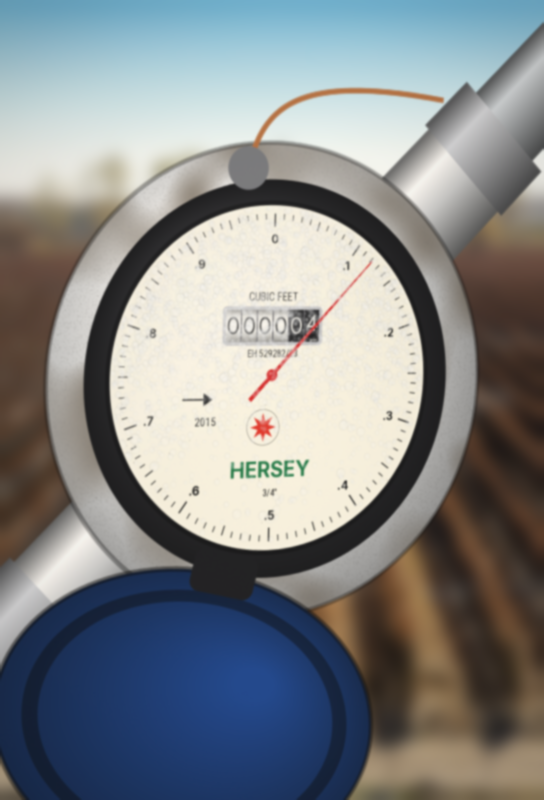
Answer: 4.12 ft³
